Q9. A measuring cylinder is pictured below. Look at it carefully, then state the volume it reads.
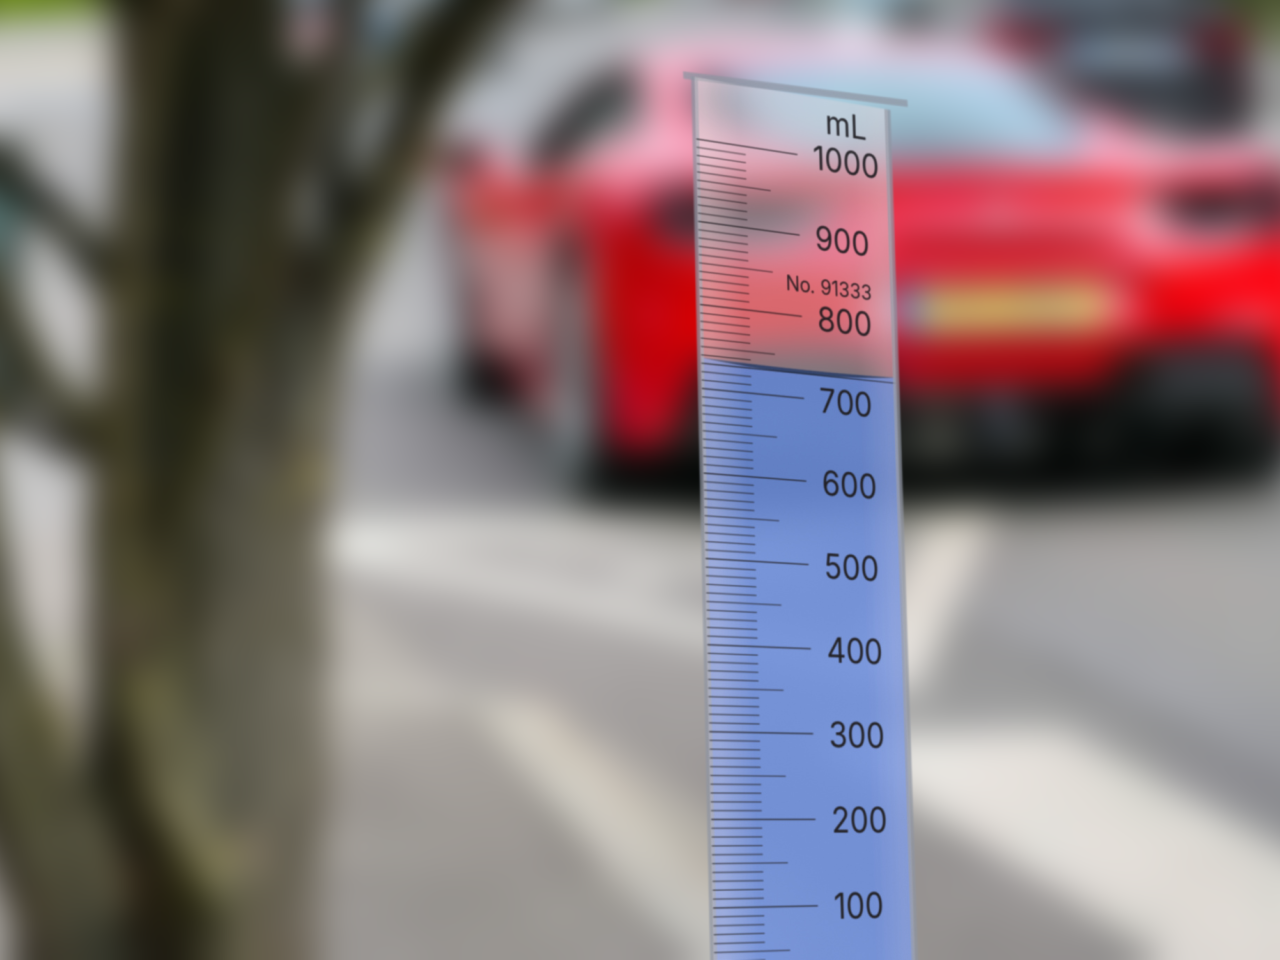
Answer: 730 mL
